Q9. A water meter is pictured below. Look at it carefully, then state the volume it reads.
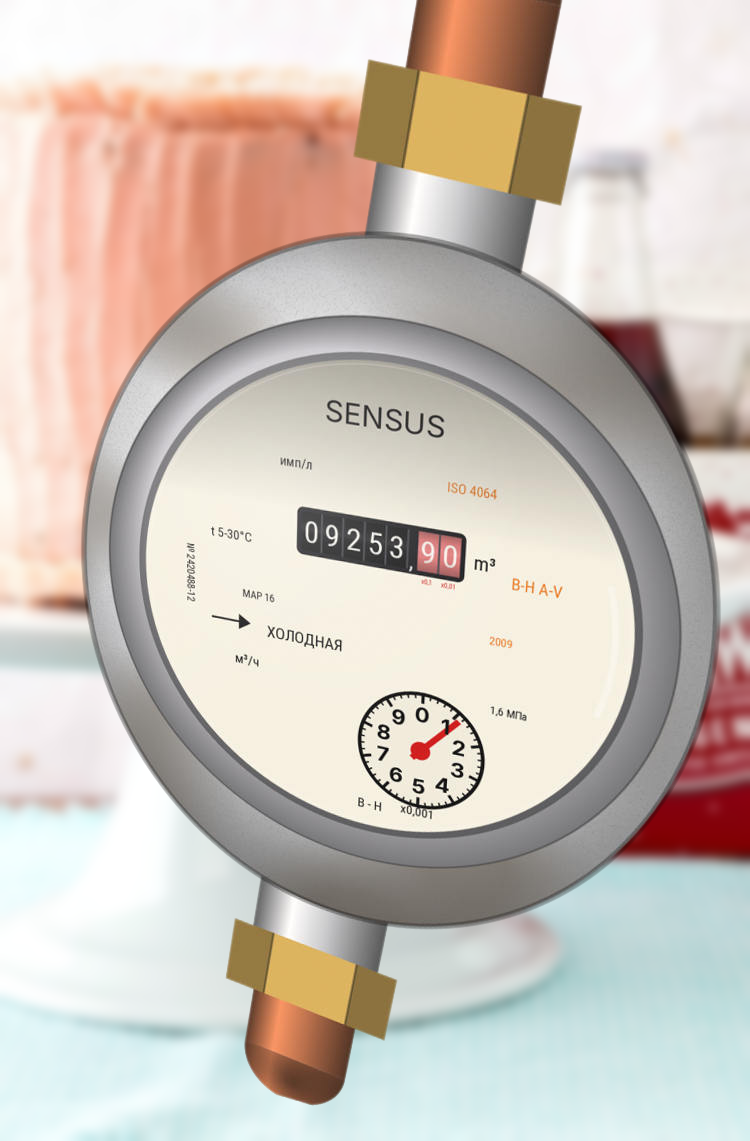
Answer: 9253.901 m³
